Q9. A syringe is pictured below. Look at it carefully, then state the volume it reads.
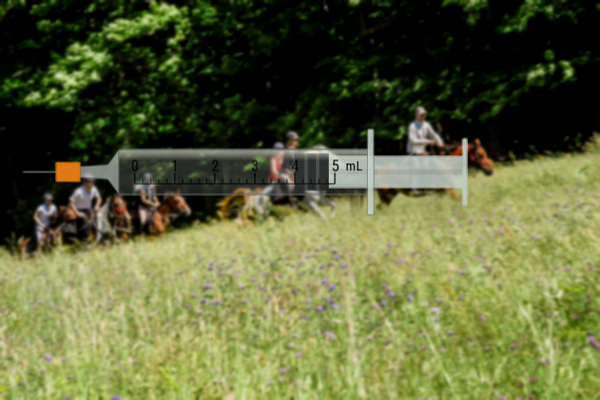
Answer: 4 mL
